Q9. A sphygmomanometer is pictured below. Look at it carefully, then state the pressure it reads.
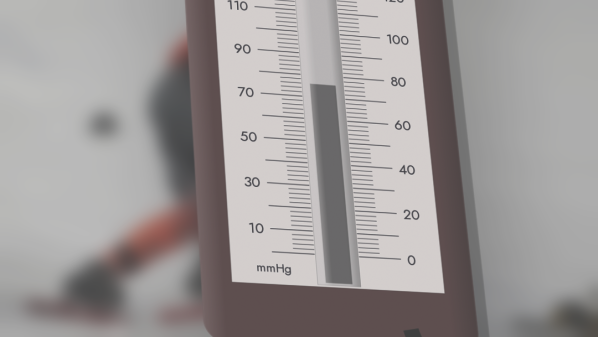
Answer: 76 mmHg
